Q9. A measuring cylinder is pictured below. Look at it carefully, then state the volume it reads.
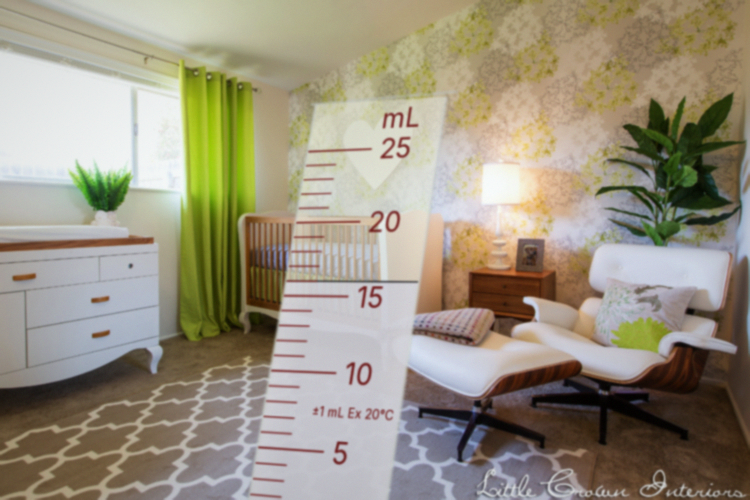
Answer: 16 mL
